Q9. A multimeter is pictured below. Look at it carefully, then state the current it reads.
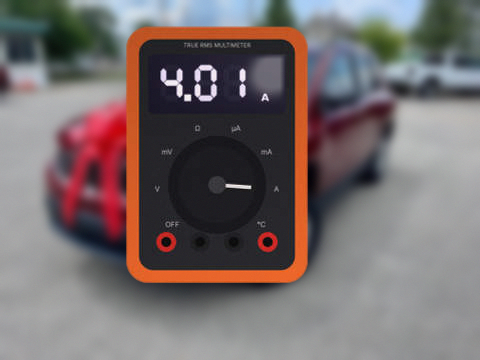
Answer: 4.01 A
